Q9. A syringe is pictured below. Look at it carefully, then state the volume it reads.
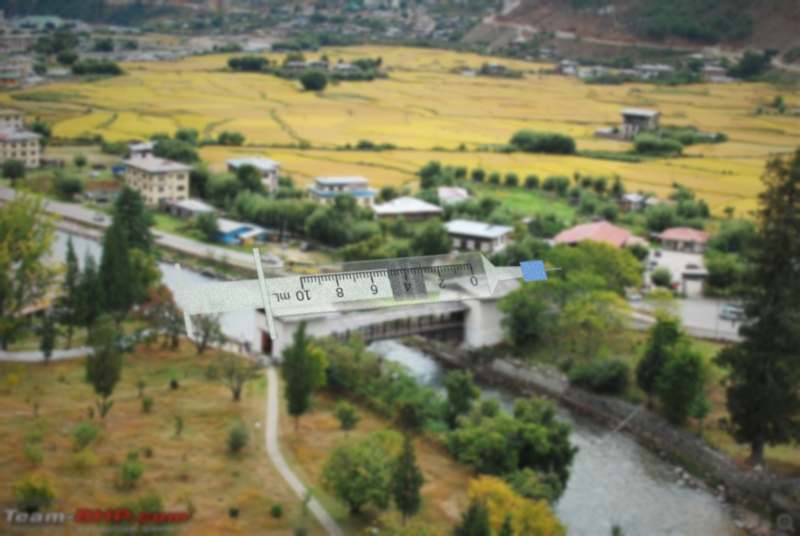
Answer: 3 mL
